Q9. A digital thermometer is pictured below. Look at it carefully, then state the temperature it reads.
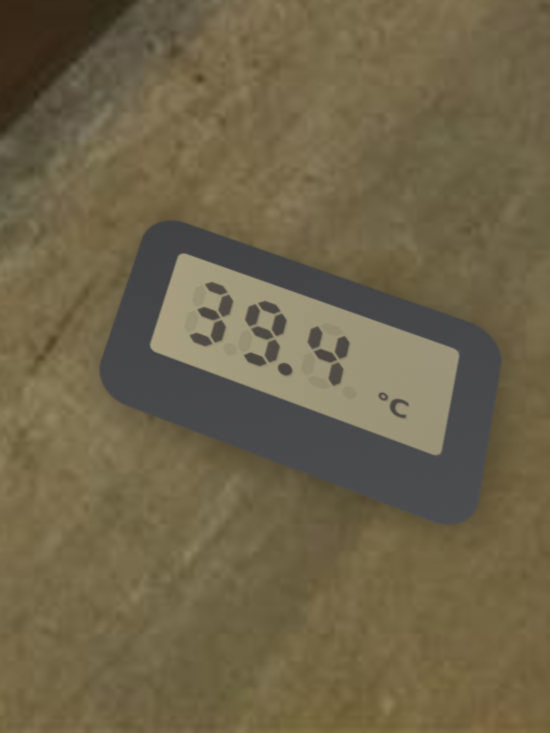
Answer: 39.4 °C
